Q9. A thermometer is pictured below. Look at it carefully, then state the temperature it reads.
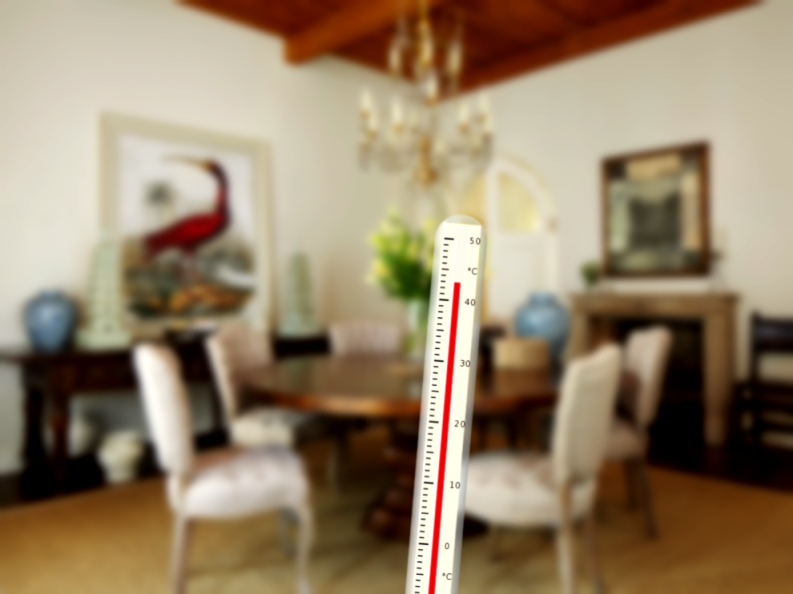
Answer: 43 °C
